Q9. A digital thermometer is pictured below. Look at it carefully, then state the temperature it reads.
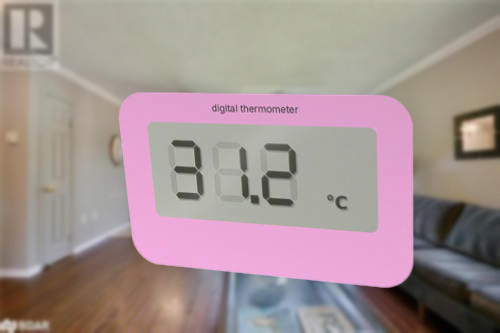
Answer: 31.2 °C
